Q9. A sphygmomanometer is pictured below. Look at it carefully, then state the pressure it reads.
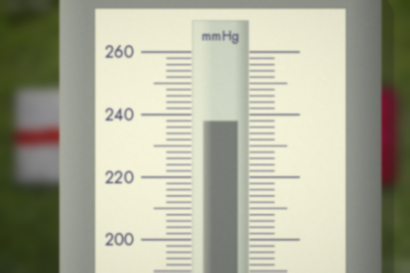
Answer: 238 mmHg
